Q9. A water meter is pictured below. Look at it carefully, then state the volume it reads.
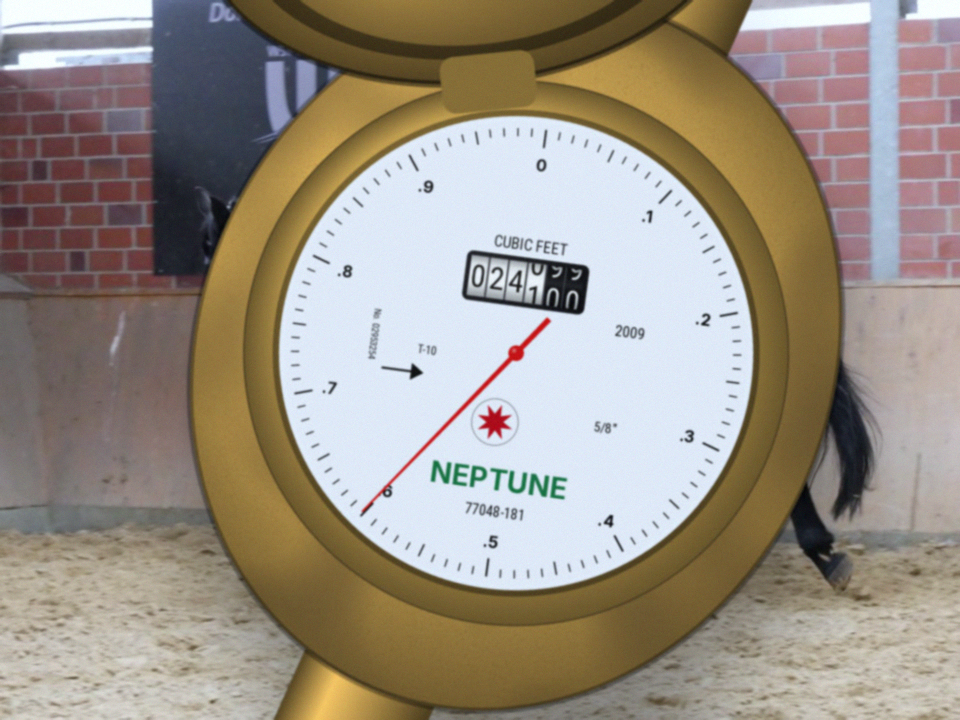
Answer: 24099.60 ft³
